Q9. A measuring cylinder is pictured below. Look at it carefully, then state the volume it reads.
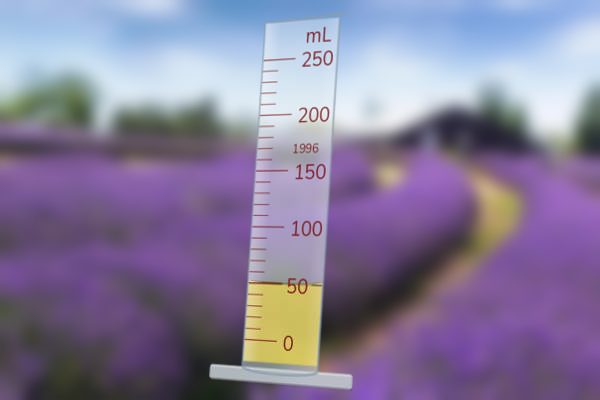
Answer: 50 mL
